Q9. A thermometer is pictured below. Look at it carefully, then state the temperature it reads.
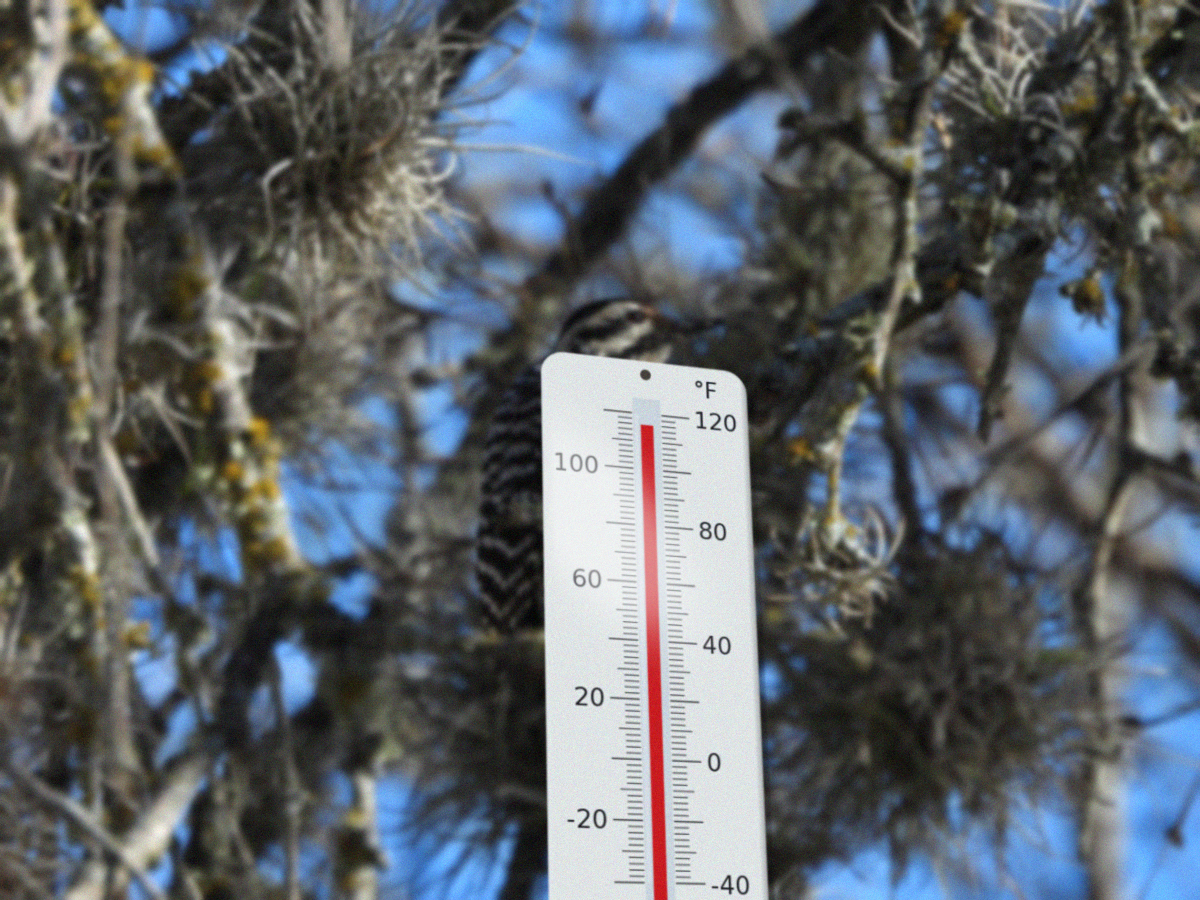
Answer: 116 °F
